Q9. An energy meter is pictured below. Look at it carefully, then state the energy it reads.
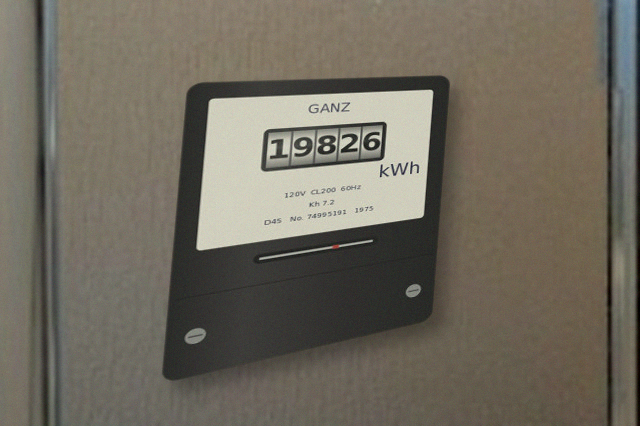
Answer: 19826 kWh
